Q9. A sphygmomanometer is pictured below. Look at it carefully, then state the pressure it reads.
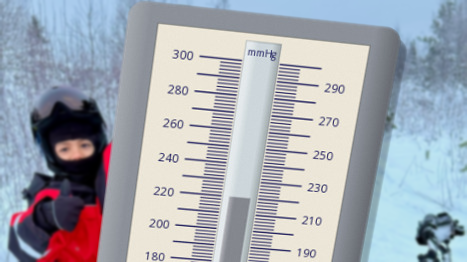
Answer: 220 mmHg
